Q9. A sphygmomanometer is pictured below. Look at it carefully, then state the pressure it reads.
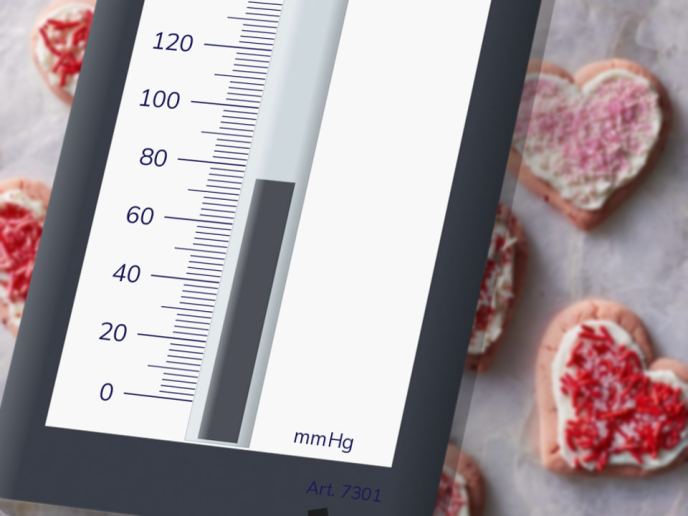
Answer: 76 mmHg
